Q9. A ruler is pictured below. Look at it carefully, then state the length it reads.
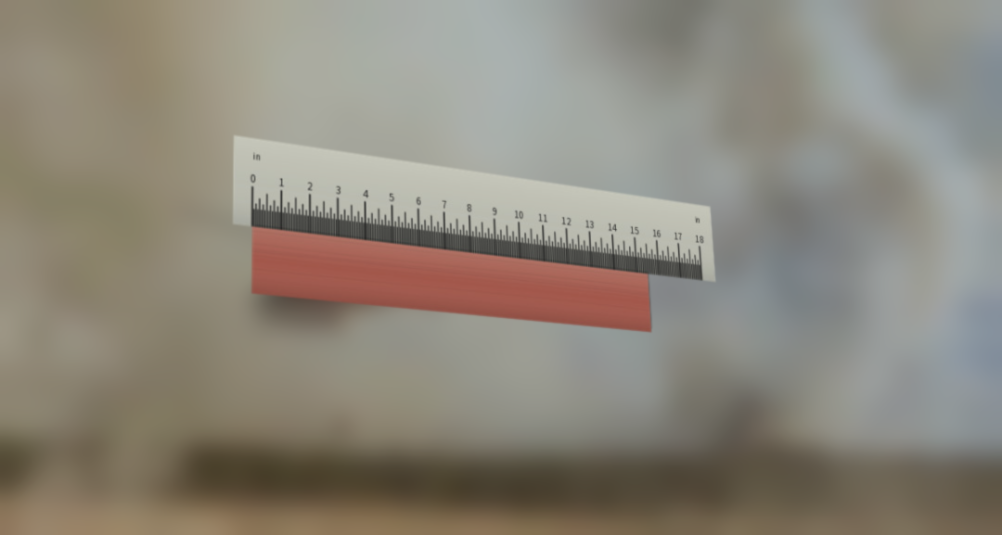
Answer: 15.5 in
